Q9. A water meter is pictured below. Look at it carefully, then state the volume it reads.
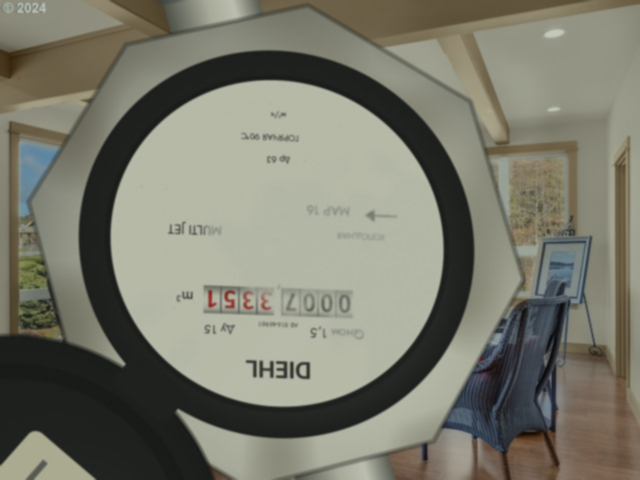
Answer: 7.3351 m³
